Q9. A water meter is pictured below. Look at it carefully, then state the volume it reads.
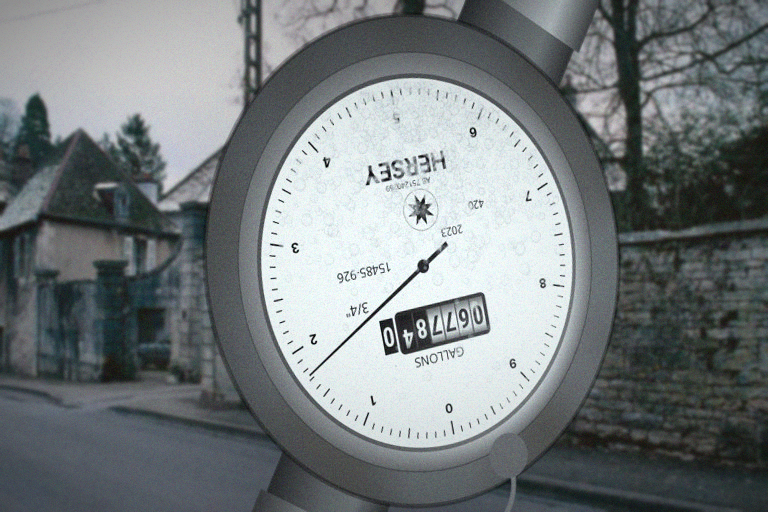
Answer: 677841.7 gal
